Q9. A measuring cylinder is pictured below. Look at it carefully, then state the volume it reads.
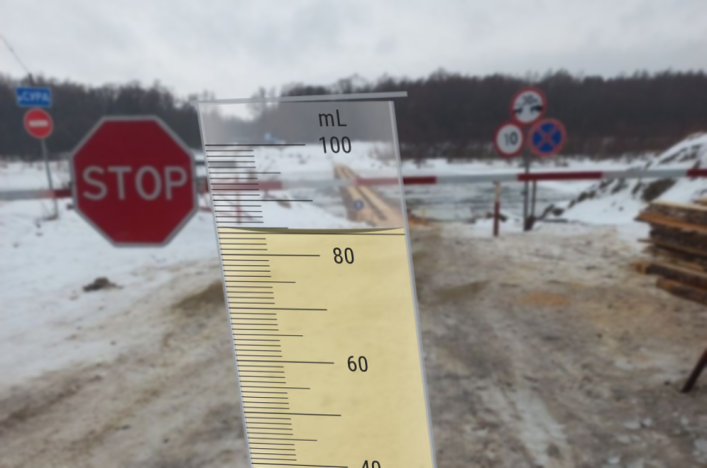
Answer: 84 mL
